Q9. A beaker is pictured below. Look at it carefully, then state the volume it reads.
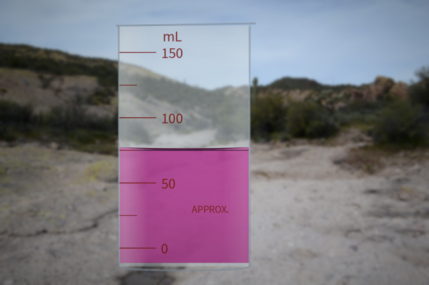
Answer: 75 mL
